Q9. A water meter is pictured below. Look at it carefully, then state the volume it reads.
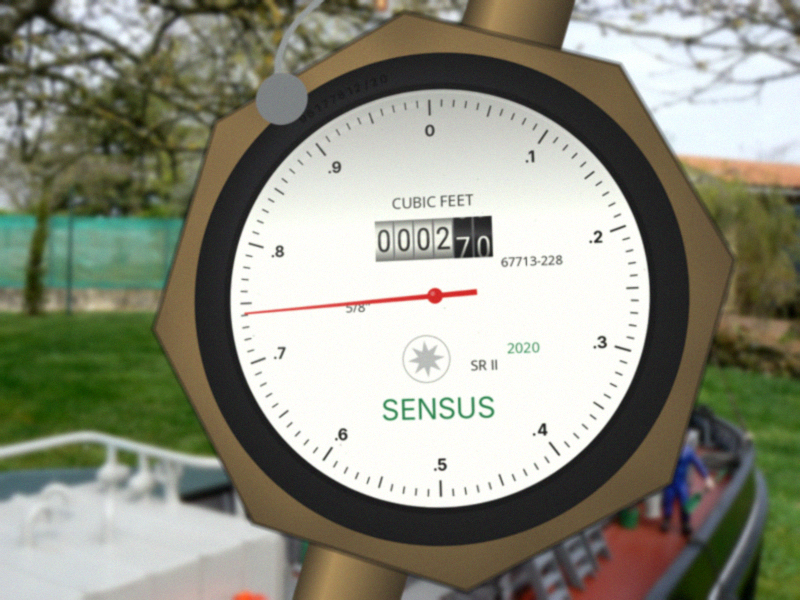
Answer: 269.74 ft³
